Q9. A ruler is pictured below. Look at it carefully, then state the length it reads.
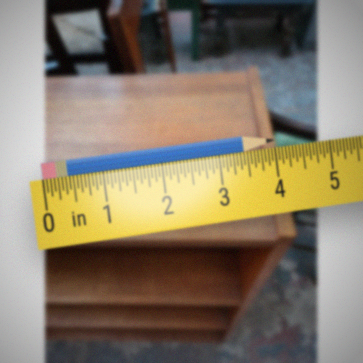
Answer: 4 in
